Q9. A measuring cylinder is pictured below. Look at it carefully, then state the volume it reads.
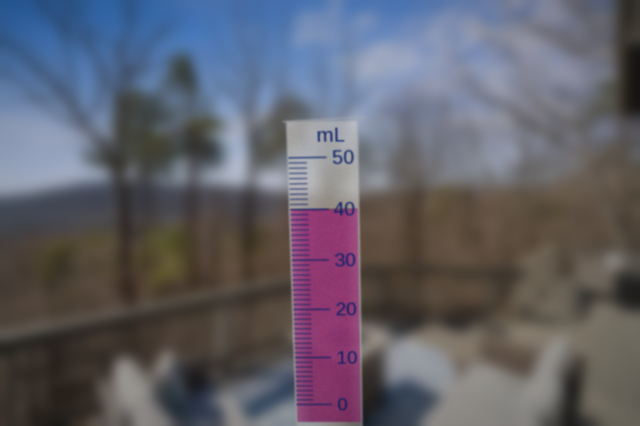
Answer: 40 mL
